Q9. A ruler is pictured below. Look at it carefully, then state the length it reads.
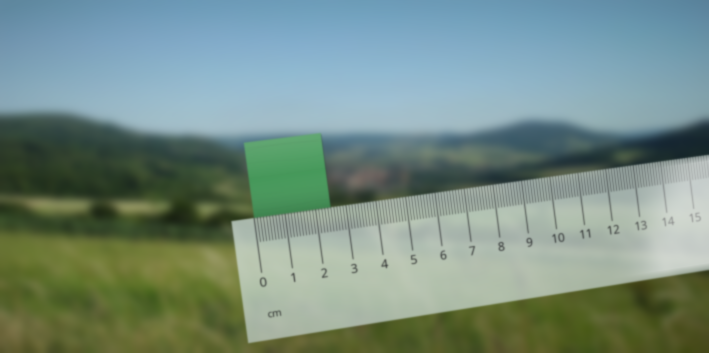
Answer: 2.5 cm
